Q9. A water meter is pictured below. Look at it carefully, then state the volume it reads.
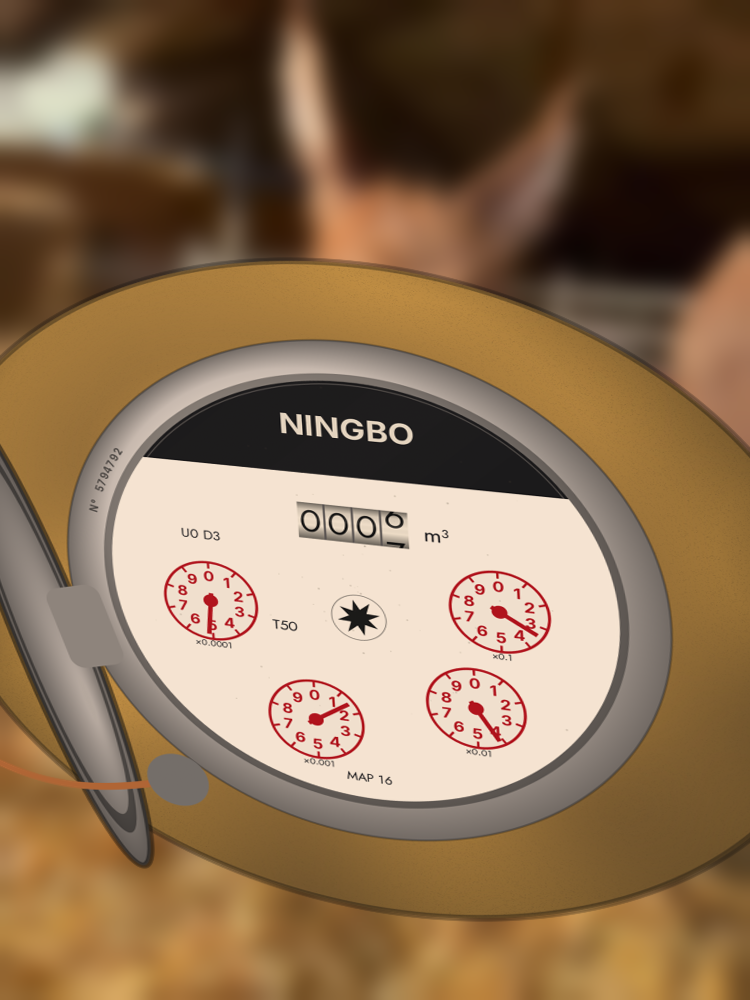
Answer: 6.3415 m³
